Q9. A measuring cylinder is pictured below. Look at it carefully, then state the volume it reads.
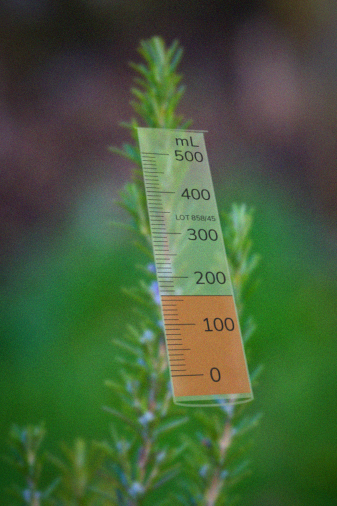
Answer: 160 mL
